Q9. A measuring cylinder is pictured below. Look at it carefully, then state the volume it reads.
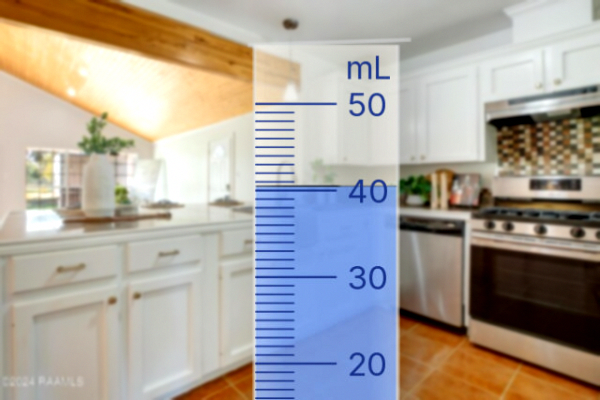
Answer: 40.5 mL
